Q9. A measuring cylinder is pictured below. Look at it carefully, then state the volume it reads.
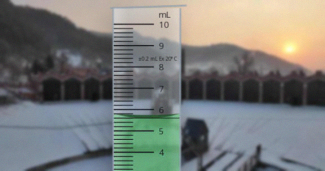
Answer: 5.6 mL
